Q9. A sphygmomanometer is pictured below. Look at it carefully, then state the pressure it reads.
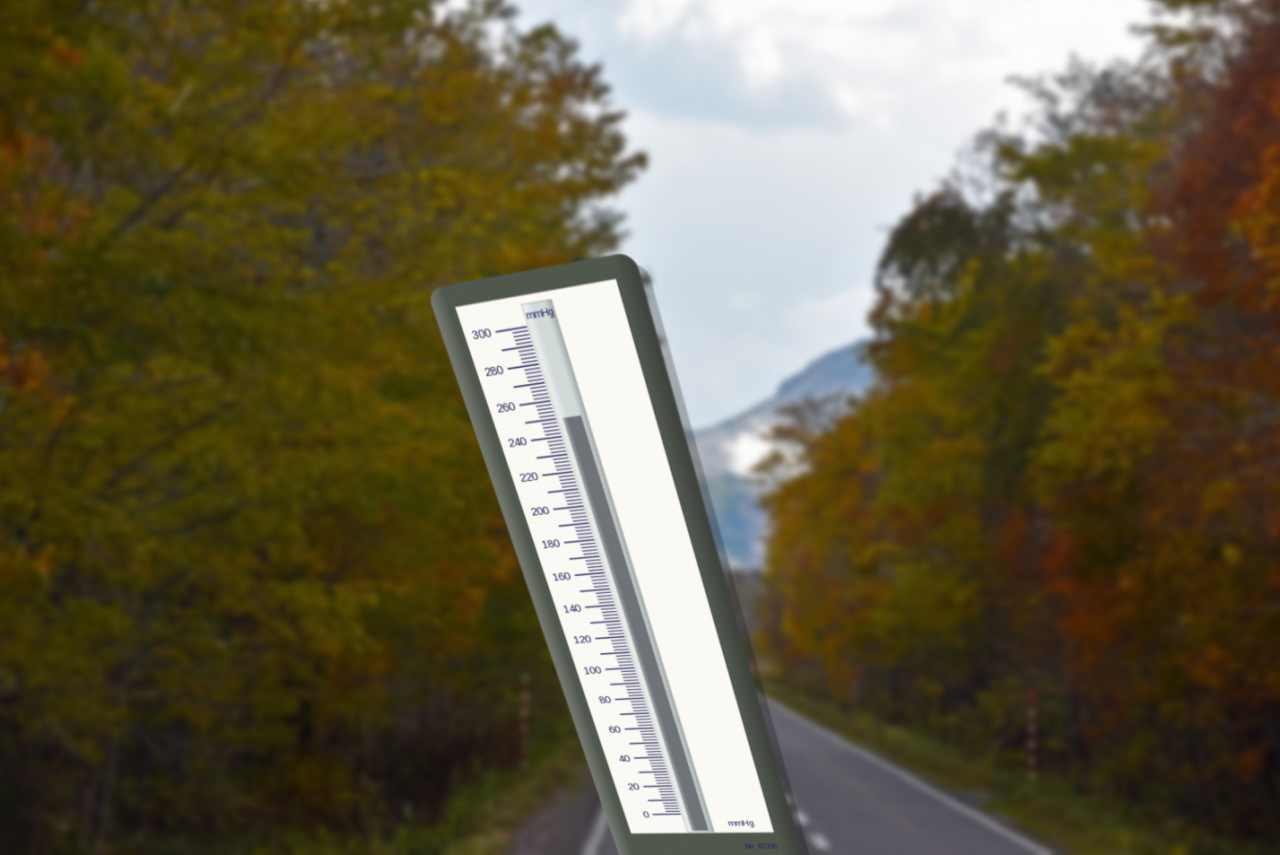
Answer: 250 mmHg
